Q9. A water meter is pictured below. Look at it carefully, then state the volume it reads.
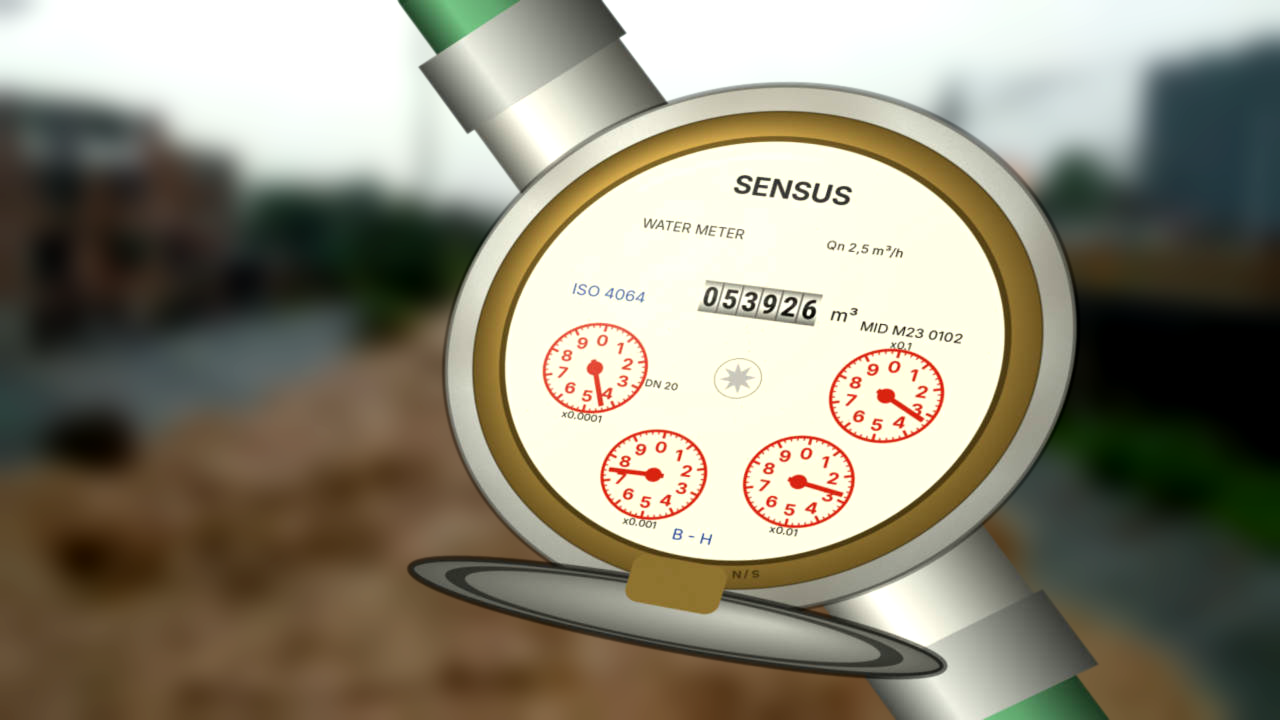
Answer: 53926.3274 m³
